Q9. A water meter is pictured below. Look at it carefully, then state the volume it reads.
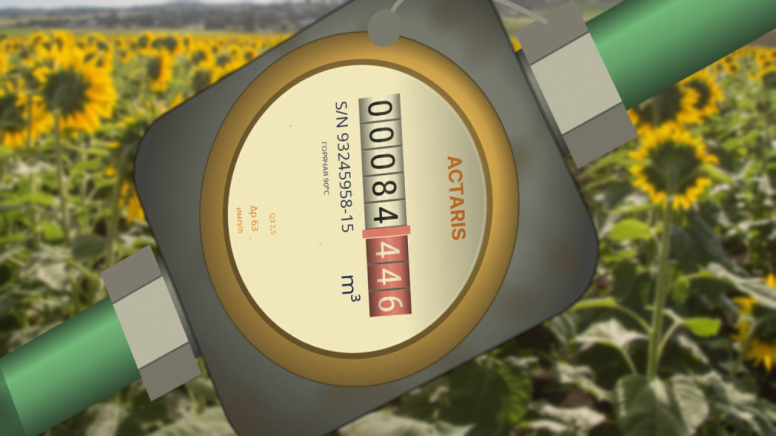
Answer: 84.446 m³
